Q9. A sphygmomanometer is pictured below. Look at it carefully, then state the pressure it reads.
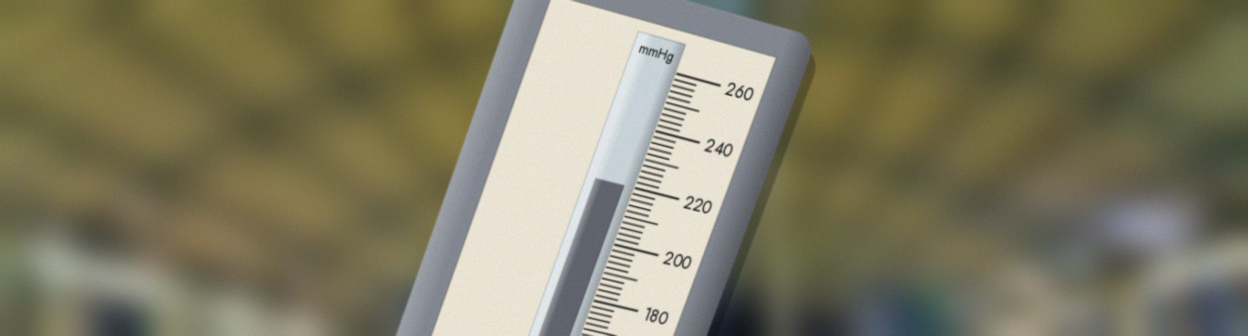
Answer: 220 mmHg
